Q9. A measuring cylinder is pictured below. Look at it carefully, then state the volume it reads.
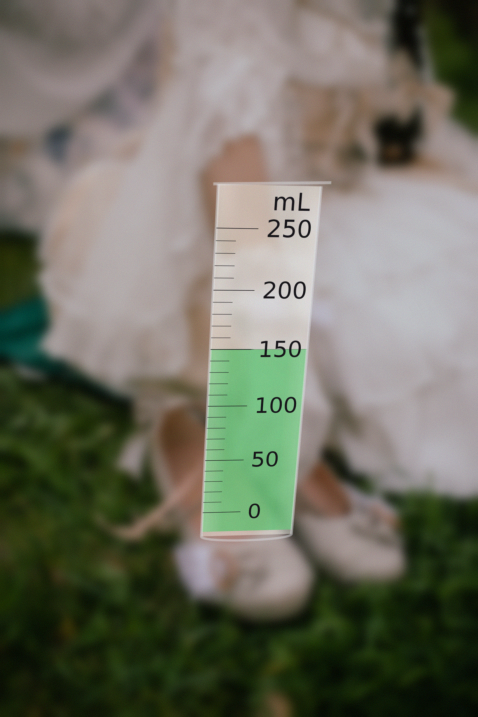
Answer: 150 mL
